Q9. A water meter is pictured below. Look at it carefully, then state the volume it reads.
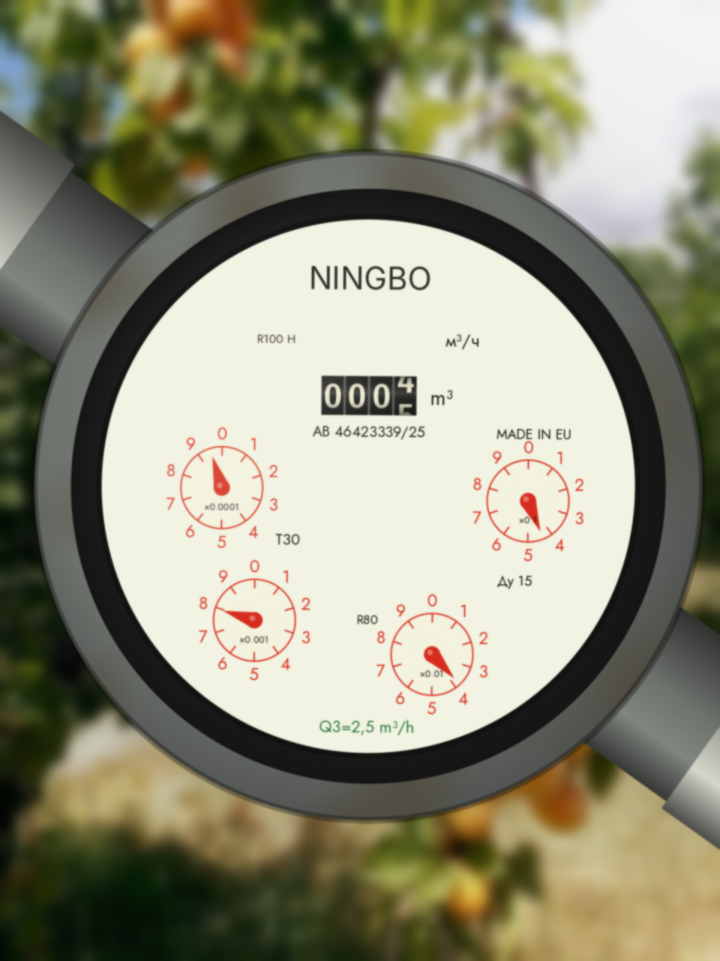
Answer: 4.4379 m³
